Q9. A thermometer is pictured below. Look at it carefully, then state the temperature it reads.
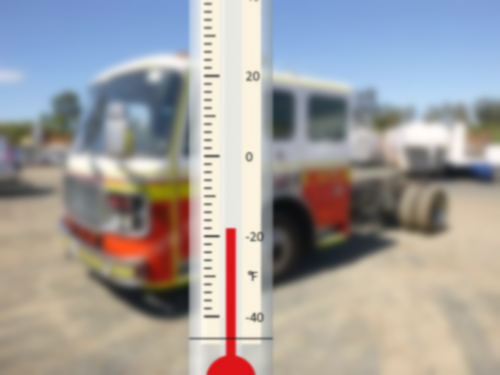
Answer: -18 °F
